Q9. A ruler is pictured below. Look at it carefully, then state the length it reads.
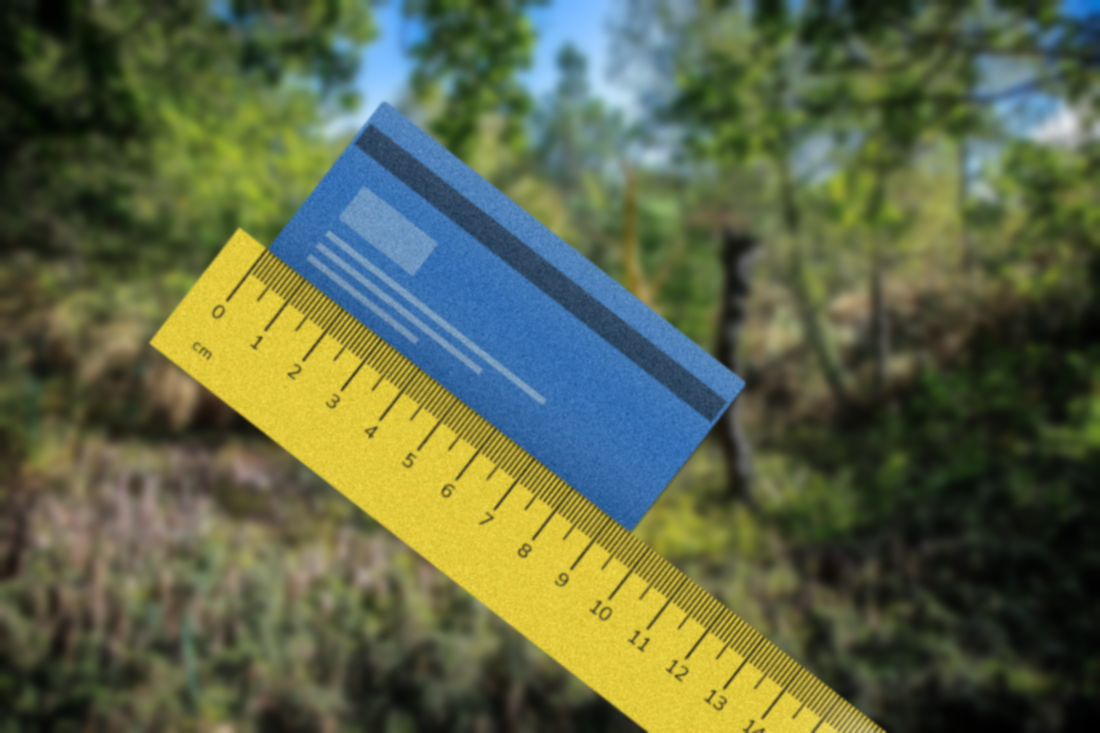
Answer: 9.5 cm
